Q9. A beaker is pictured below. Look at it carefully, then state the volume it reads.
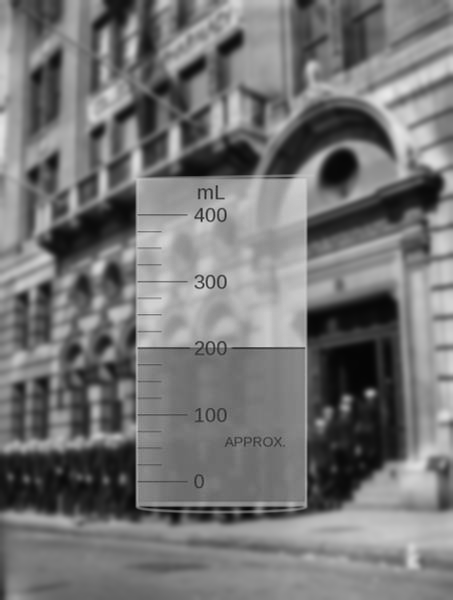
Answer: 200 mL
